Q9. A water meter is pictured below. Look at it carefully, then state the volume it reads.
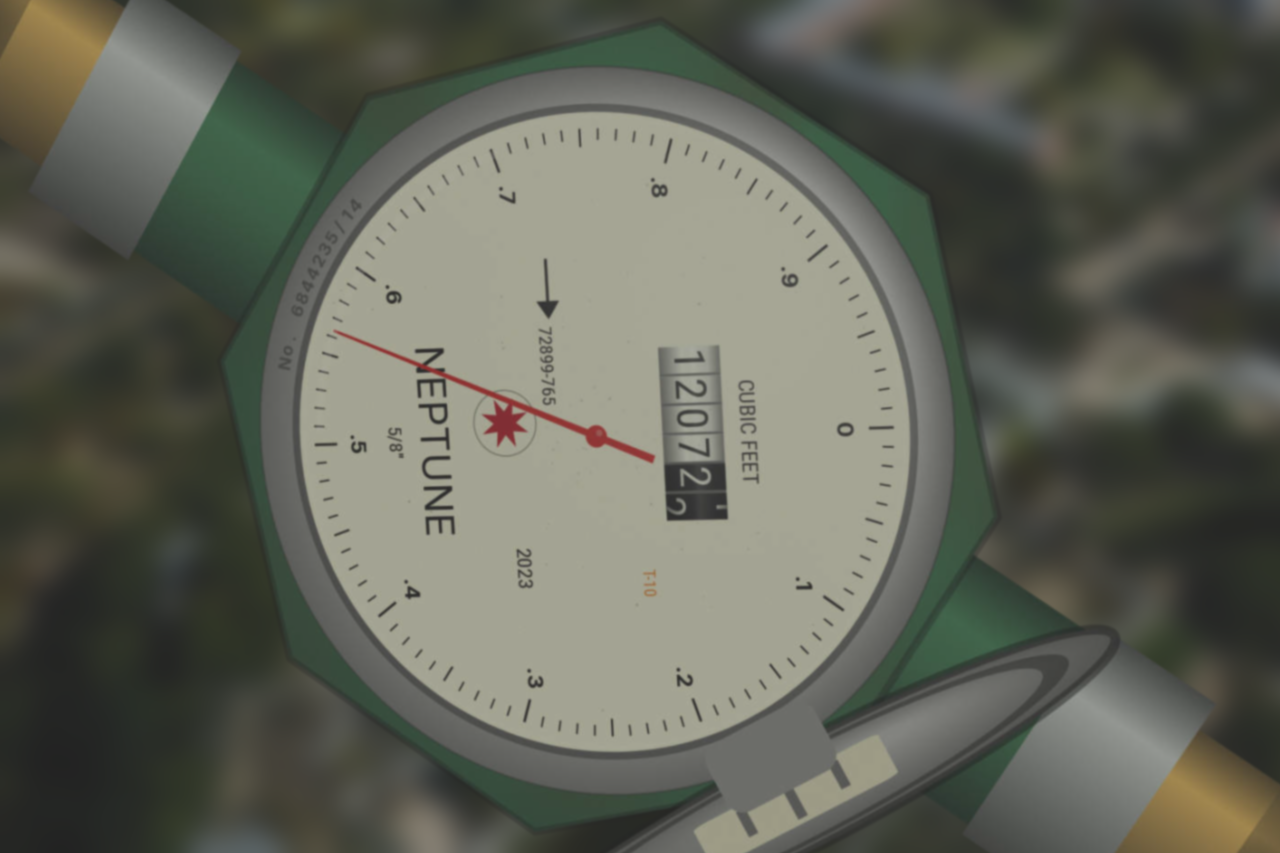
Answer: 120721.56 ft³
